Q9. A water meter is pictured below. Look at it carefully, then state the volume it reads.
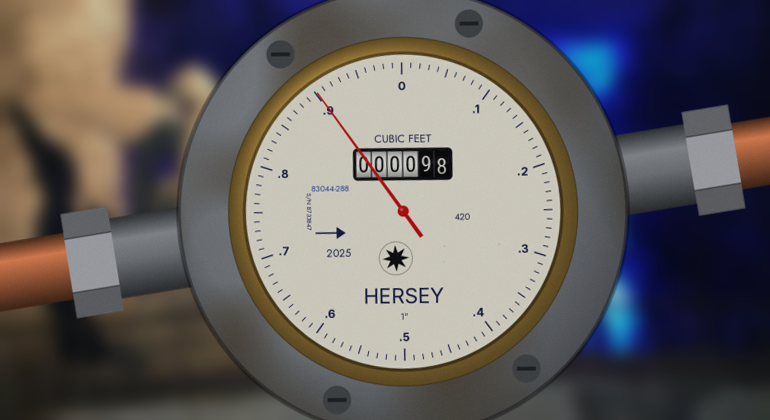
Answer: 97.90 ft³
